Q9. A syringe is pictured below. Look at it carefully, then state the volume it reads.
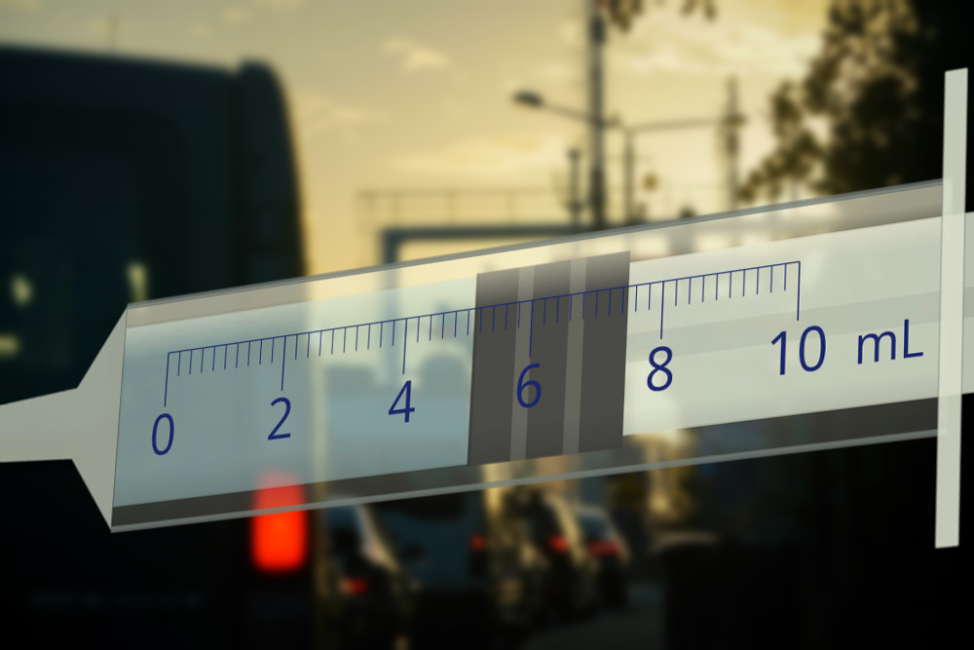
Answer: 5.1 mL
